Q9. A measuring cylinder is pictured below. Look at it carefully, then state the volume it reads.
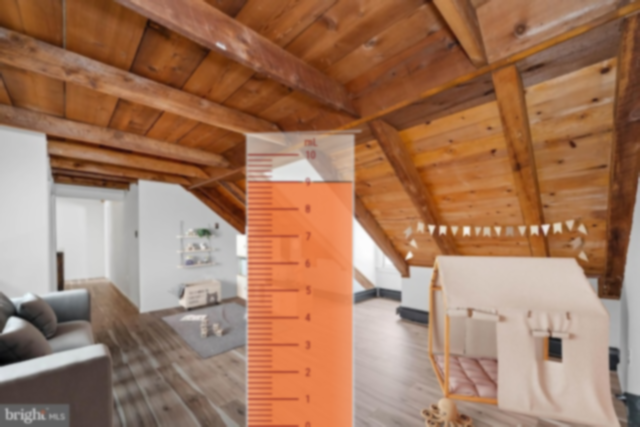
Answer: 9 mL
